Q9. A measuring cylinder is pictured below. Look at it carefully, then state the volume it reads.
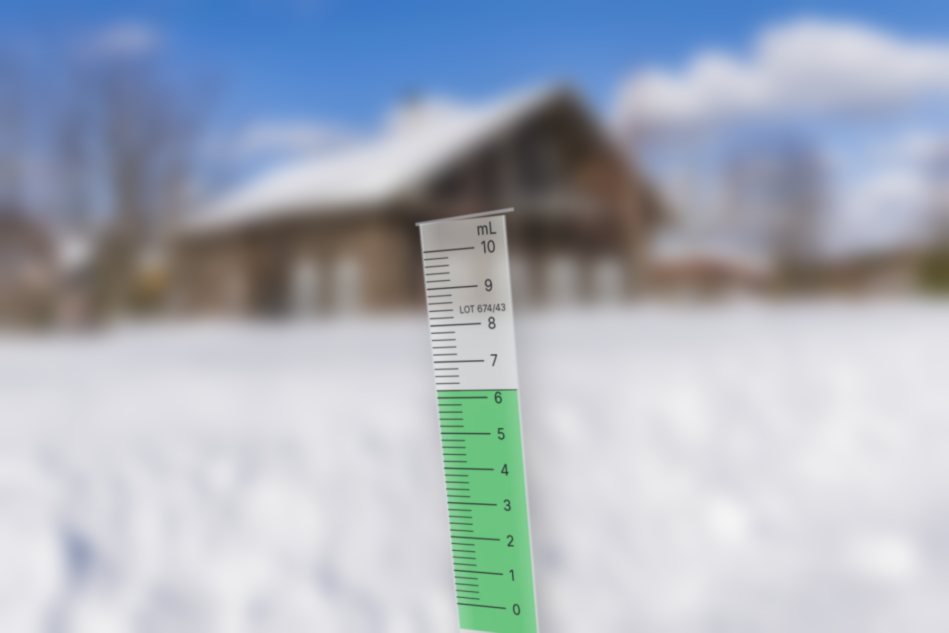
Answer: 6.2 mL
